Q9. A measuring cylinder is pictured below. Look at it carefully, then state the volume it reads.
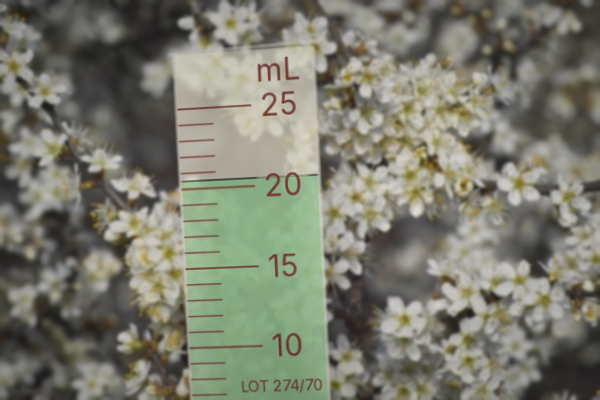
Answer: 20.5 mL
